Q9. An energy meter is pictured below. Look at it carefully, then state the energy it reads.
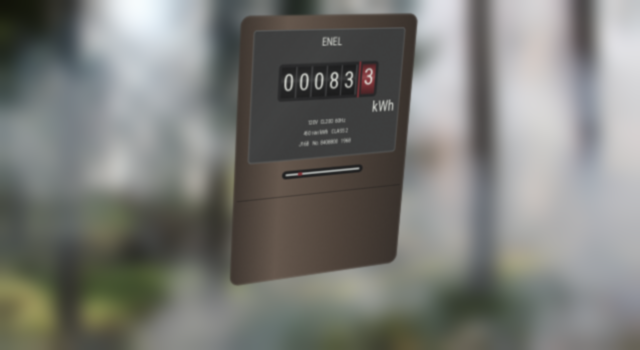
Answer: 83.3 kWh
